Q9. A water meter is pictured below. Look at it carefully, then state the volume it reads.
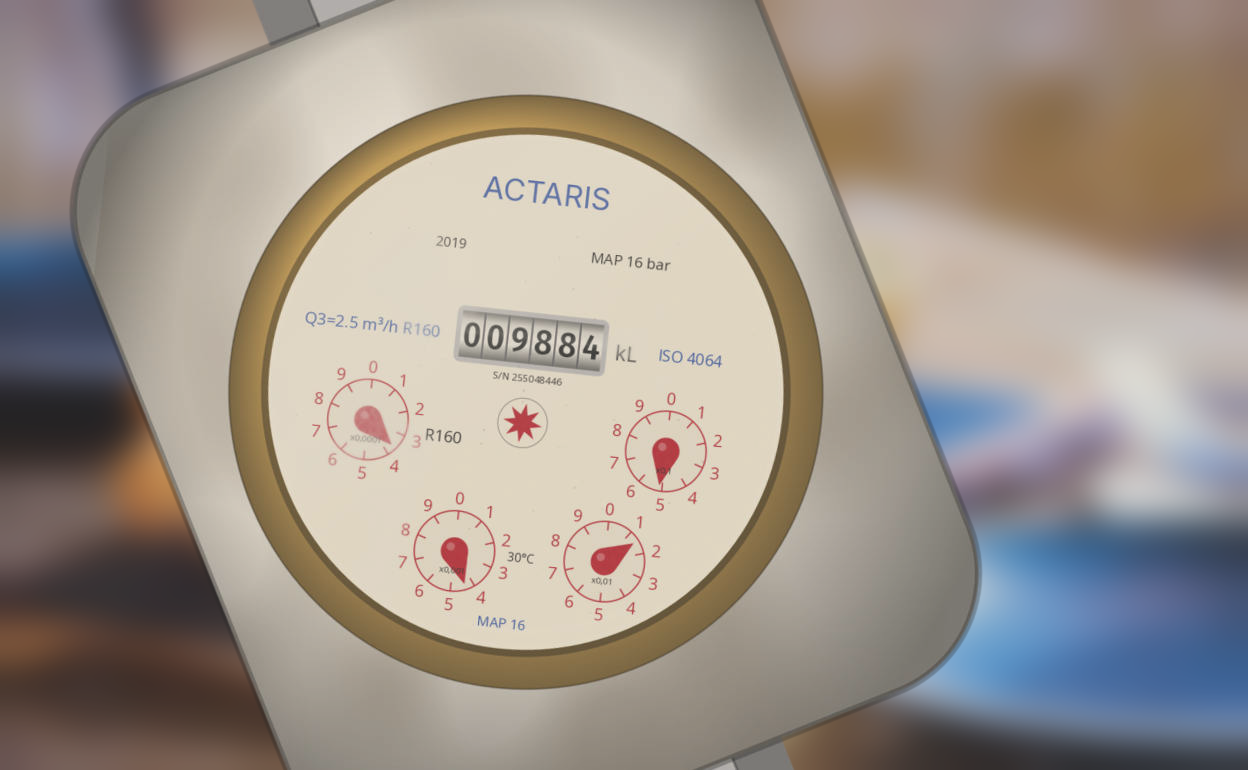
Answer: 9884.5143 kL
